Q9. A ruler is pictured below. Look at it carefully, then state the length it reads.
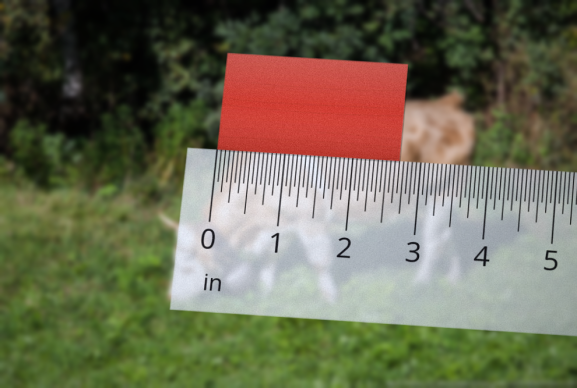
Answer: 2.6875 in
